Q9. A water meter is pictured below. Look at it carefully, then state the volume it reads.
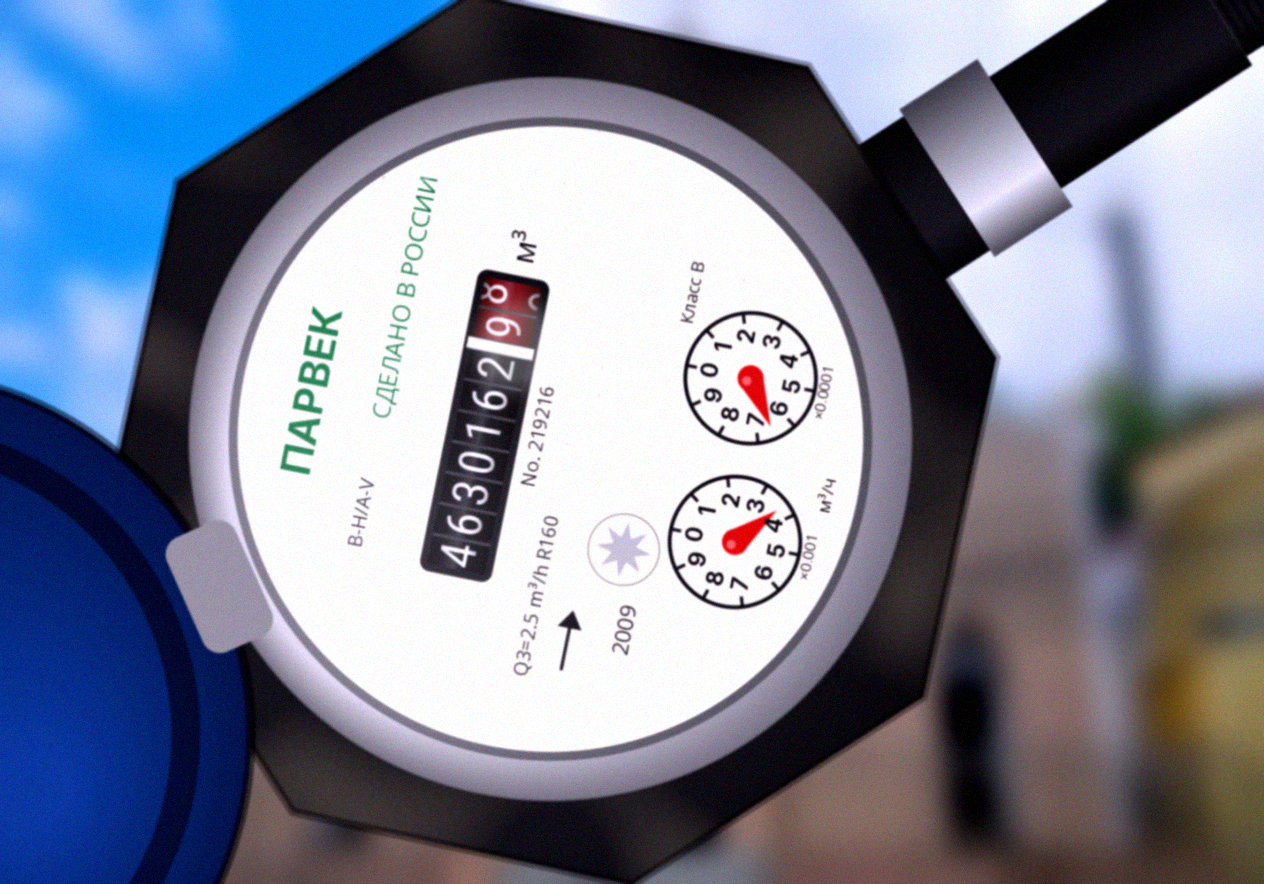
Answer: 4630162.9836 m³
